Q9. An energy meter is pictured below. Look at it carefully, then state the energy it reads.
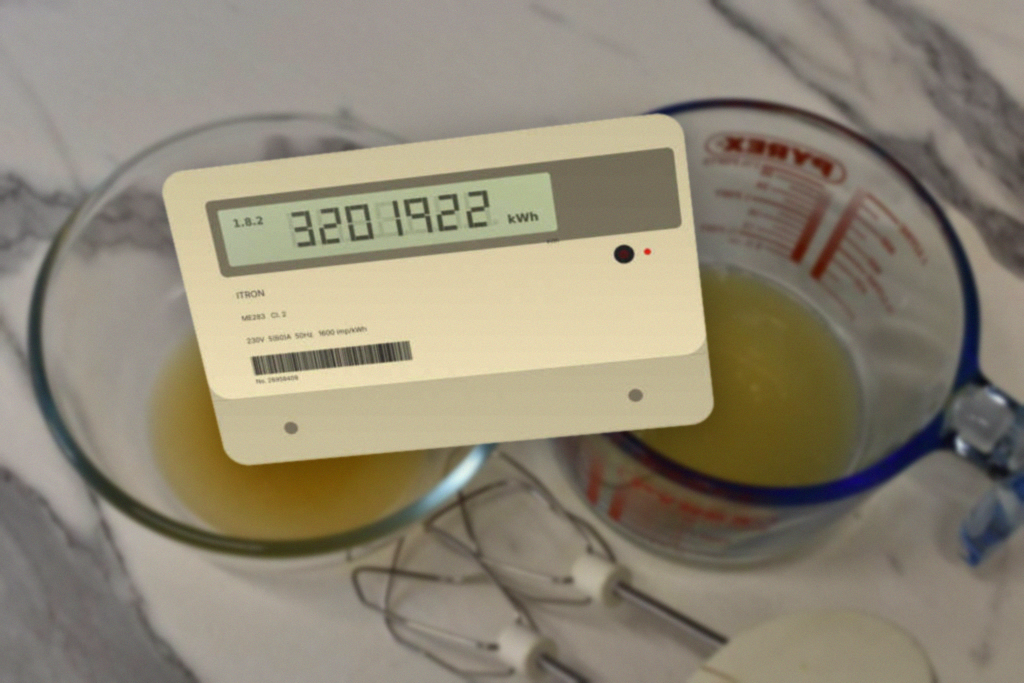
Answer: 3201922 kWh
